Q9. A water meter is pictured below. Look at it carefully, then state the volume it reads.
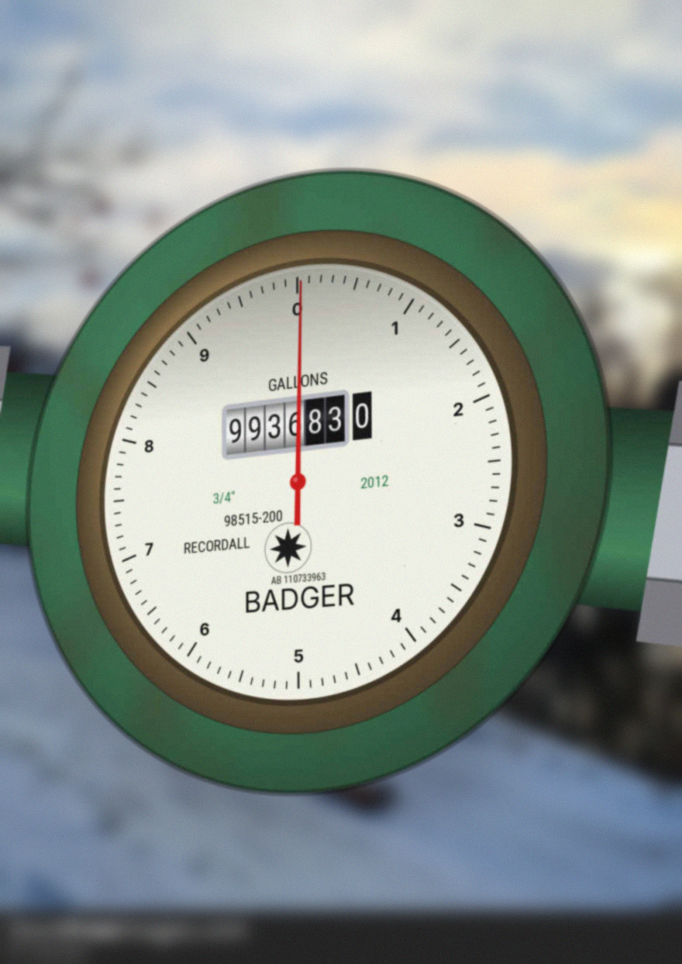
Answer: 9936830.0 gal
